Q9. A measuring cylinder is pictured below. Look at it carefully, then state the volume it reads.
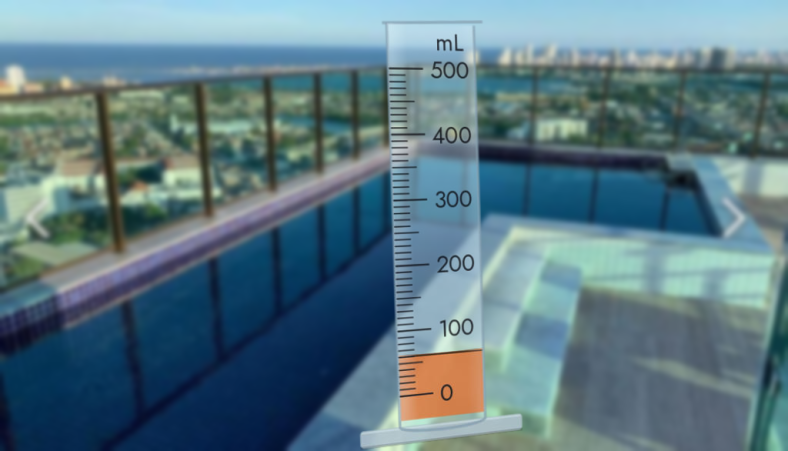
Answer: 60 mL
